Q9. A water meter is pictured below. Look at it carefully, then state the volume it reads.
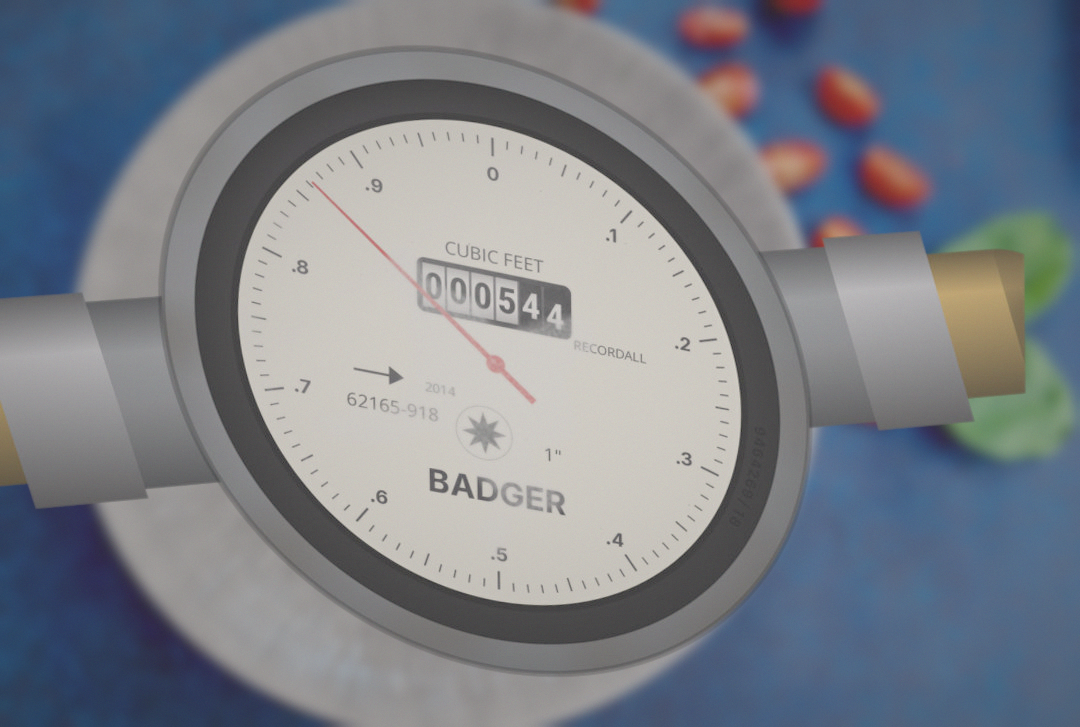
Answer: 543.86 ft³
